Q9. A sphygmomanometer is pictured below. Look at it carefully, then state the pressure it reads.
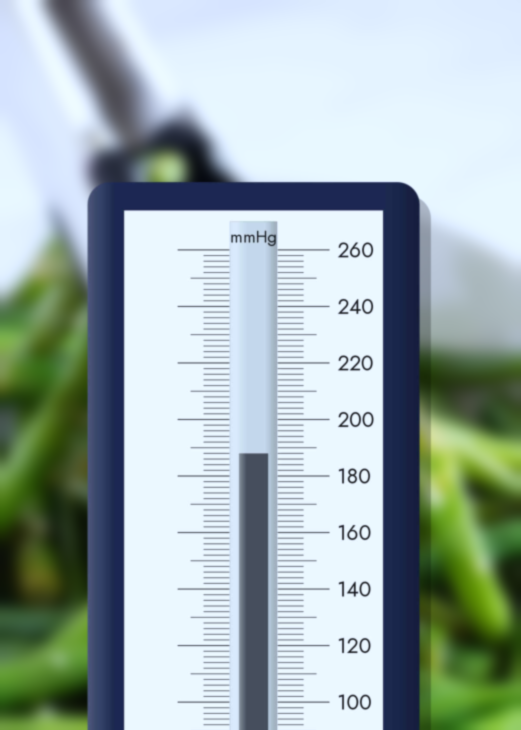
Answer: 188 mmHg
